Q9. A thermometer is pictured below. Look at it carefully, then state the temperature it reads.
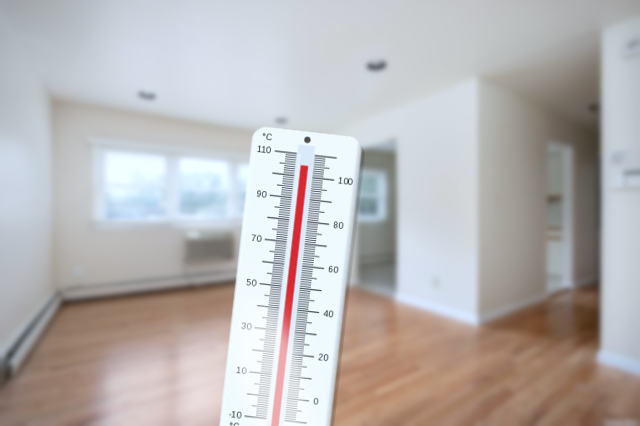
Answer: 105 °C
